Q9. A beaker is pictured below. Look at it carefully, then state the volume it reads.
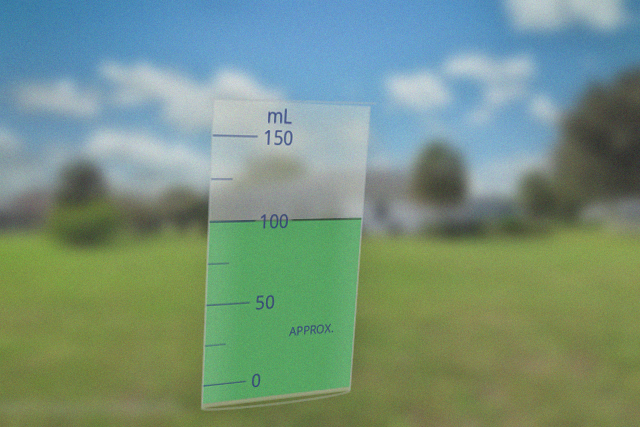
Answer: 100 mL
